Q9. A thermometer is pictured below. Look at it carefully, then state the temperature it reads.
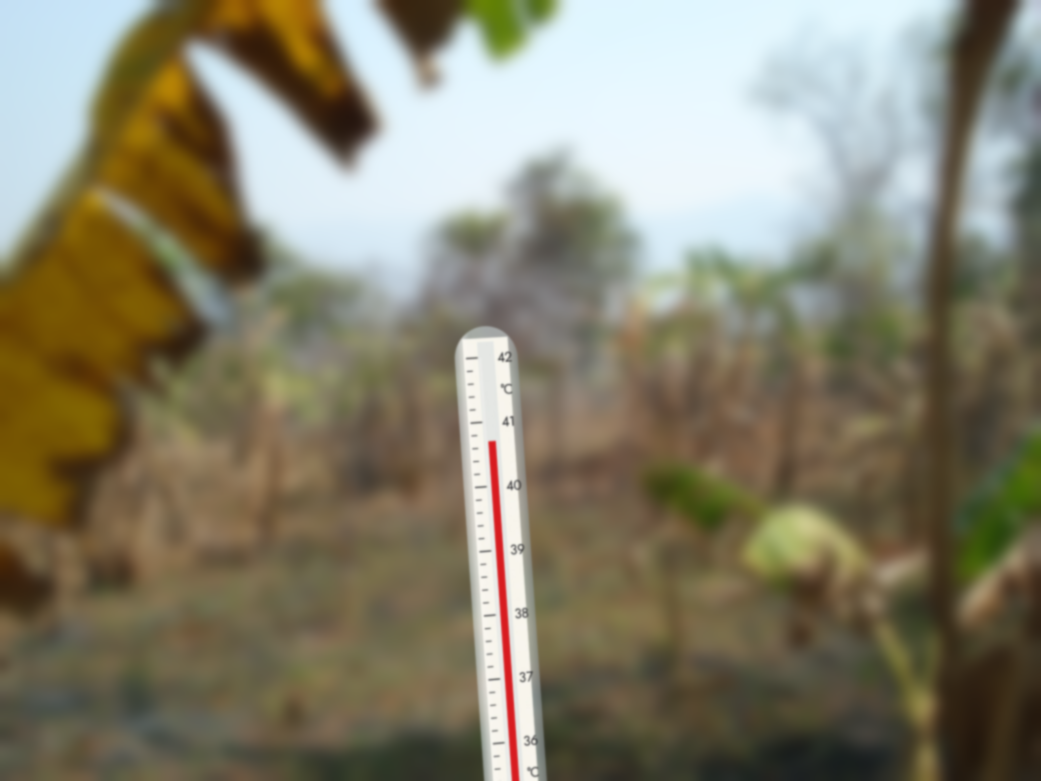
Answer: 40.7 °C
